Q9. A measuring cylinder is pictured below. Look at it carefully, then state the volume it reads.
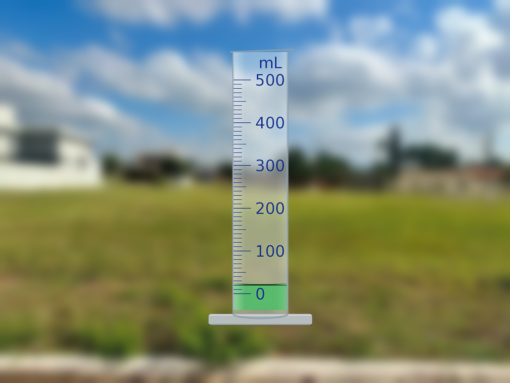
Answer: 20 mL
